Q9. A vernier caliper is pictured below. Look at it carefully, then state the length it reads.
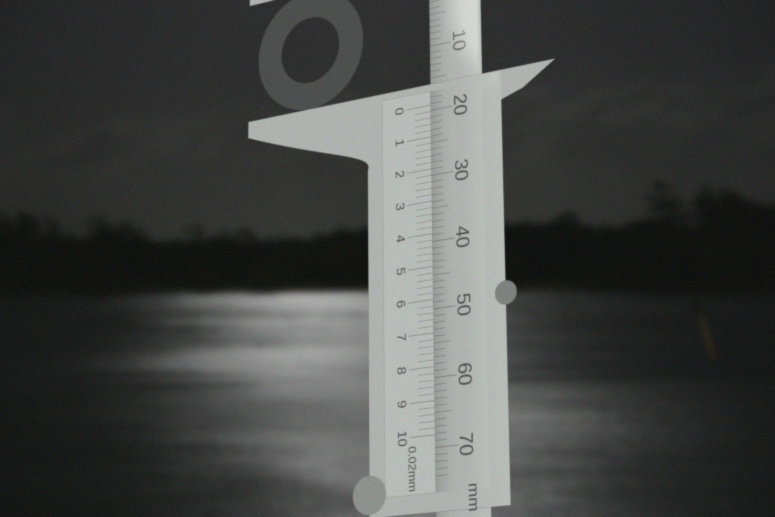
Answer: 19.2 mm
